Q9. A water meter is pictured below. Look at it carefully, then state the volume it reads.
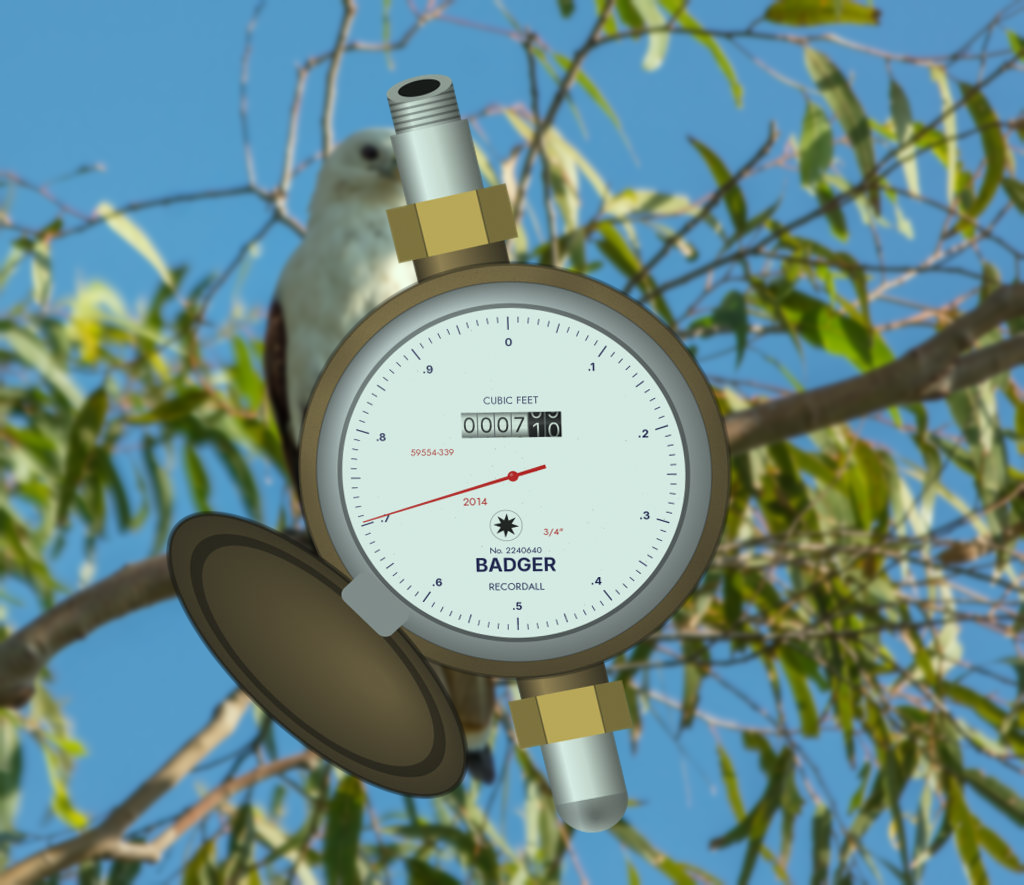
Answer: 709.70 ft³
